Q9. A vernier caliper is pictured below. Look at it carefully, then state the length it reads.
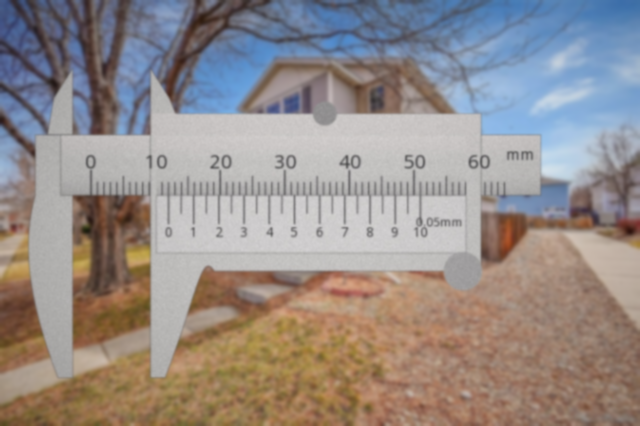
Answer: 12.0 mm
